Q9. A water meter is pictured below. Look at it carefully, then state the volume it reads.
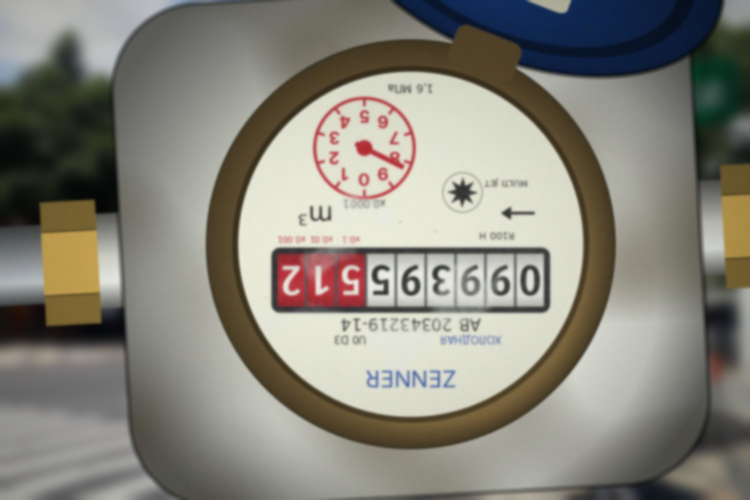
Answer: 99395.5128 m³
